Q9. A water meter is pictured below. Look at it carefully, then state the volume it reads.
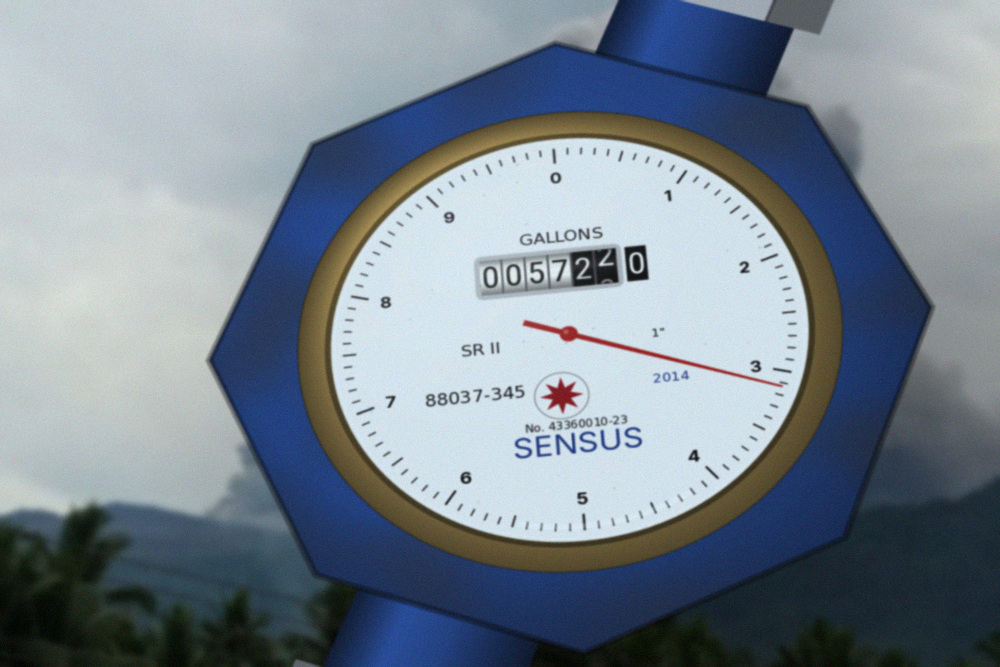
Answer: 57223.1 gal
